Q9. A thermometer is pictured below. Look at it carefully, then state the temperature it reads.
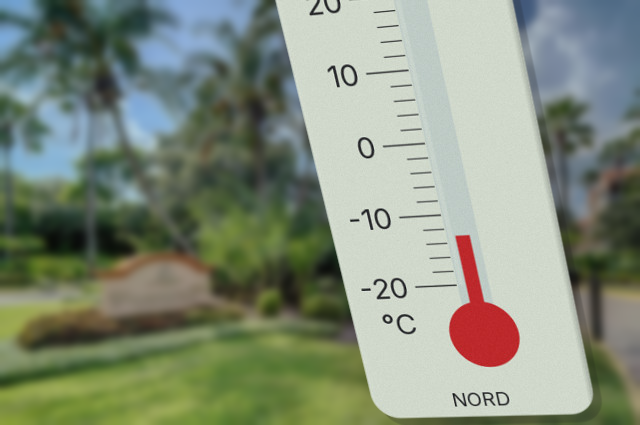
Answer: -13 °C
